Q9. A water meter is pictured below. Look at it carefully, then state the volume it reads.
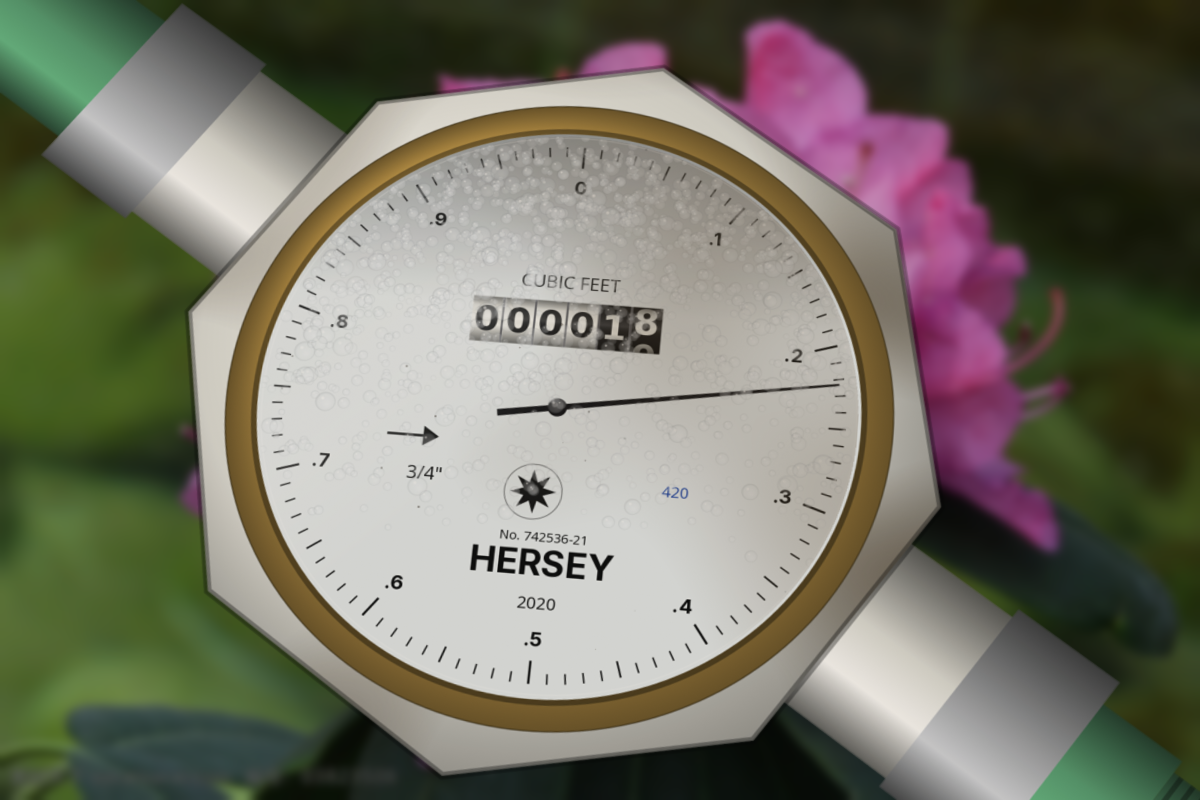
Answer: 18.22 ft³
